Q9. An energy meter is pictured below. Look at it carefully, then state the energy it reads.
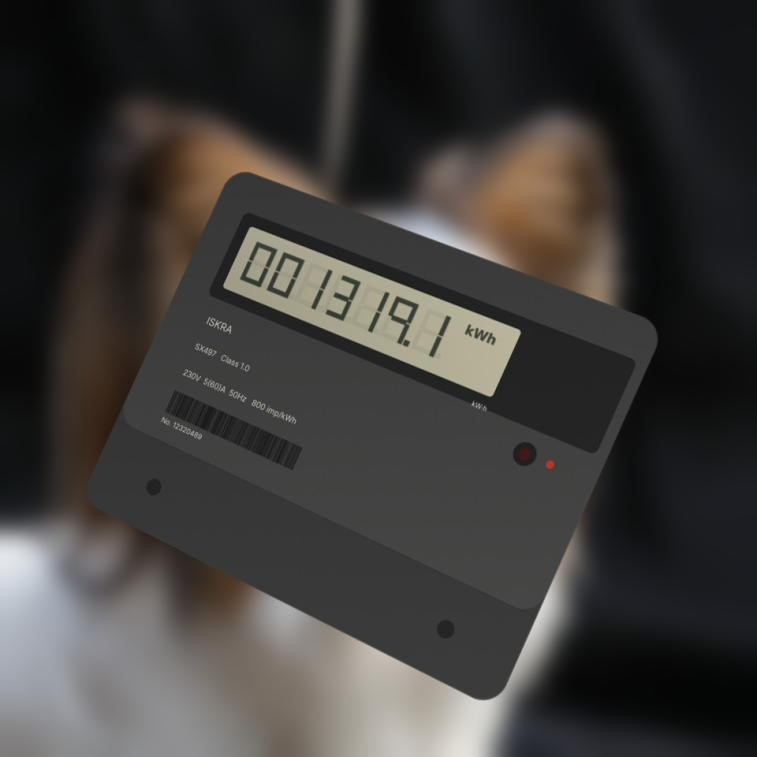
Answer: 1319.1 kWh
